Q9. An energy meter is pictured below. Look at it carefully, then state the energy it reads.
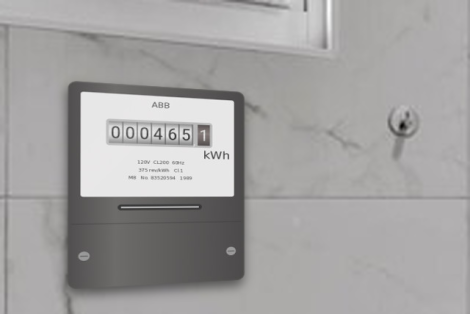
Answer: 465.1 kWh
